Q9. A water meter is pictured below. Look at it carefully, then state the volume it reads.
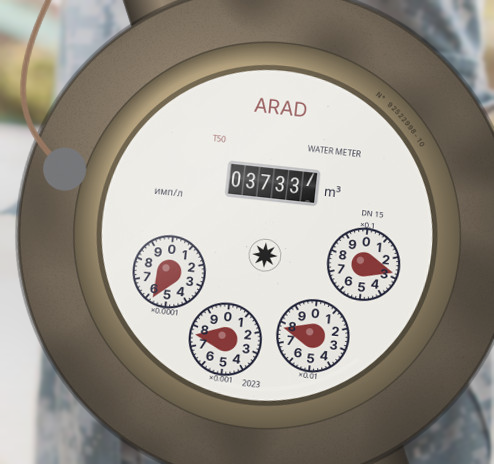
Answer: 37337.2775 m³
